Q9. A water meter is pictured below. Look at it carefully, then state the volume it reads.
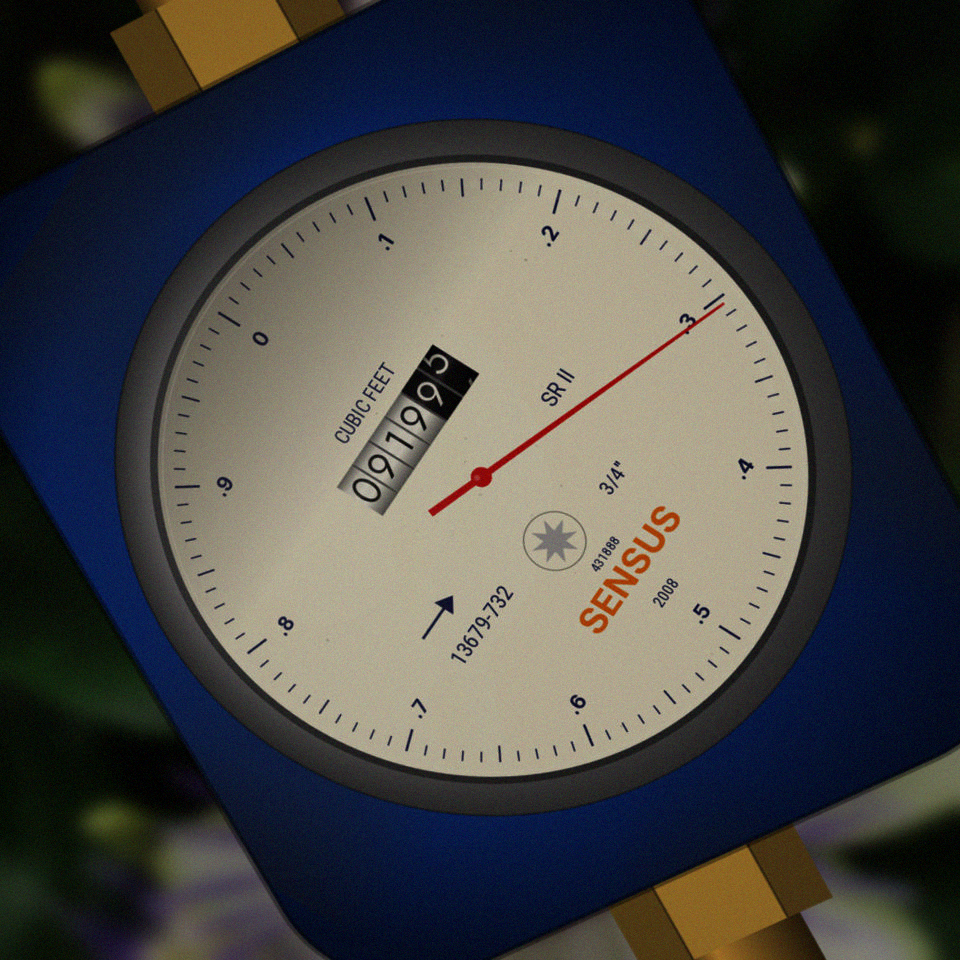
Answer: 91995.30 ft³
